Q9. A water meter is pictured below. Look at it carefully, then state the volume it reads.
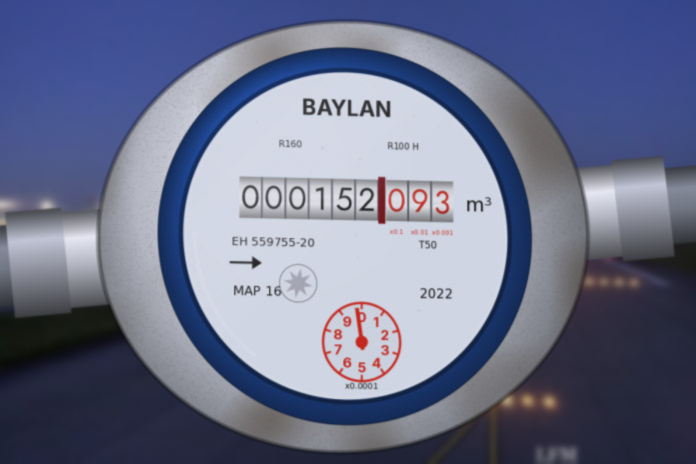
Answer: 152.0929 m³
